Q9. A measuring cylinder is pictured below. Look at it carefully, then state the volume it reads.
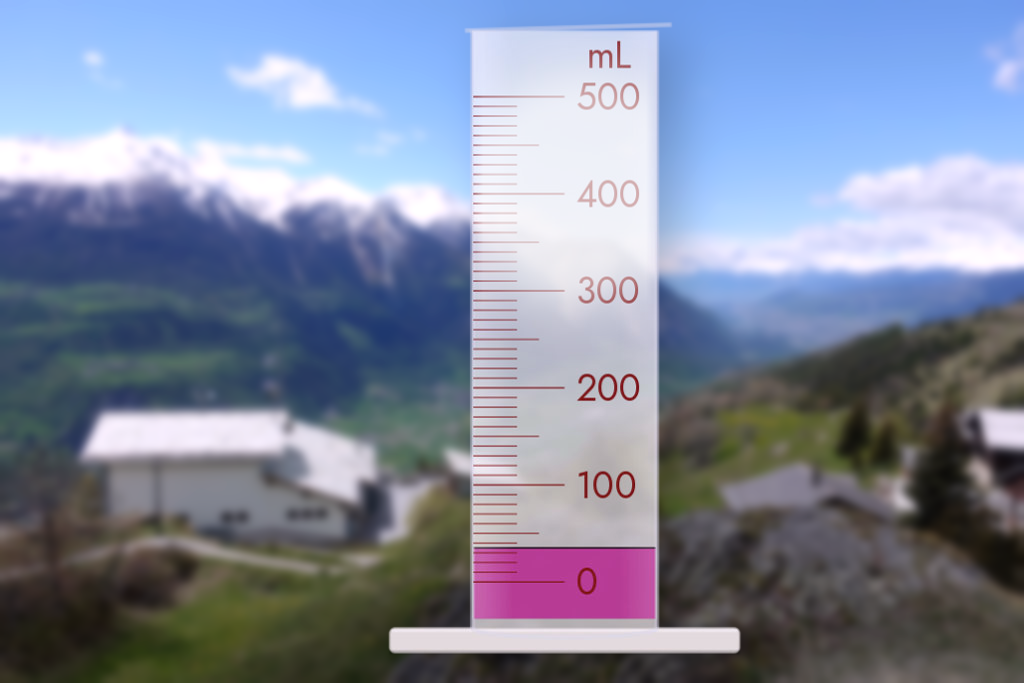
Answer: 35 mL
